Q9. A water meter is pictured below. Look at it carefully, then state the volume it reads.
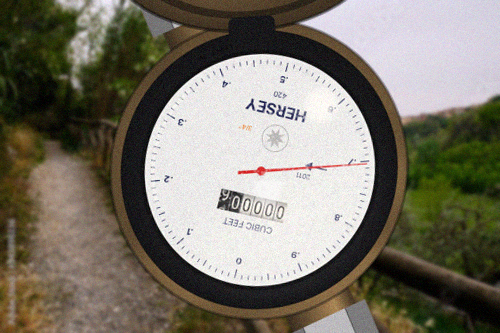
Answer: 5.70 ft³
